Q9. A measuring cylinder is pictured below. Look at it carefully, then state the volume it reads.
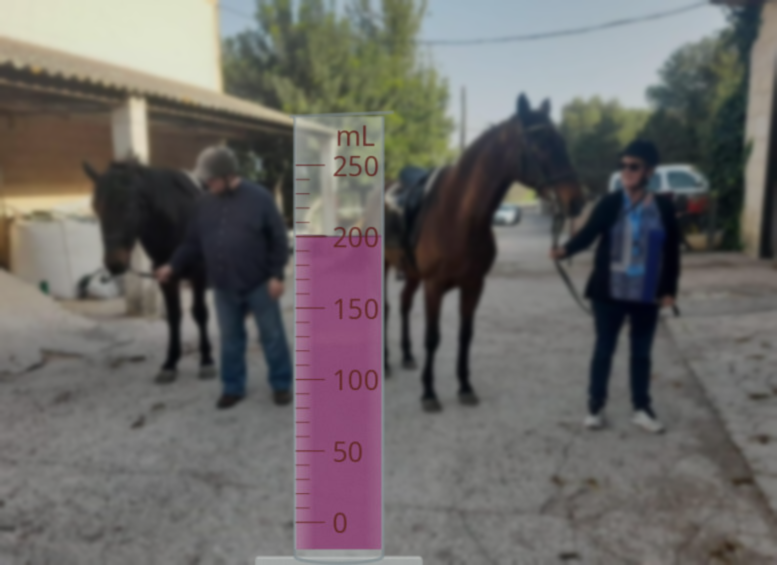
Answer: 200 mL
